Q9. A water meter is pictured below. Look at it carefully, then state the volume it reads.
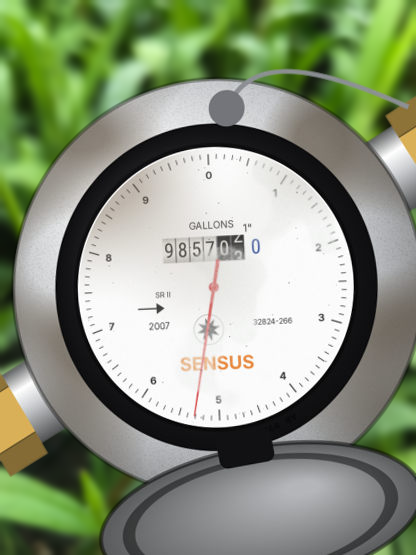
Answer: 9857025.3 gal
